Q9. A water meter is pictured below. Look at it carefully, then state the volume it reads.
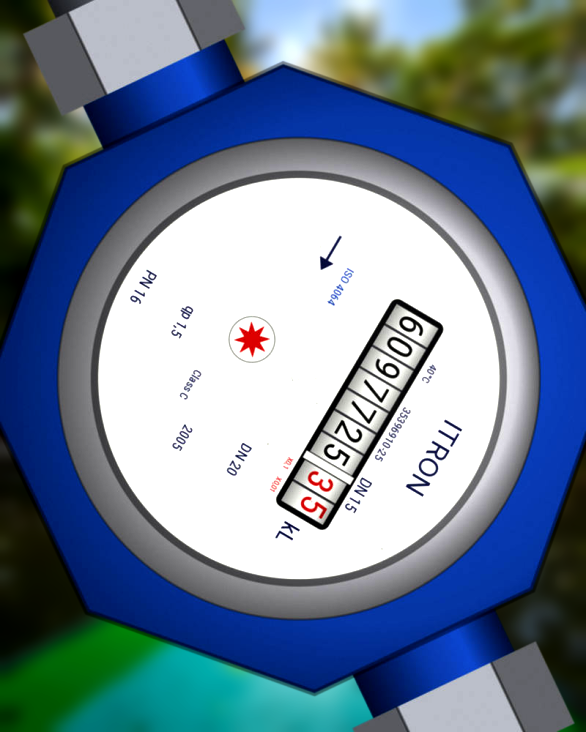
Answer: 6097725.35 kL
